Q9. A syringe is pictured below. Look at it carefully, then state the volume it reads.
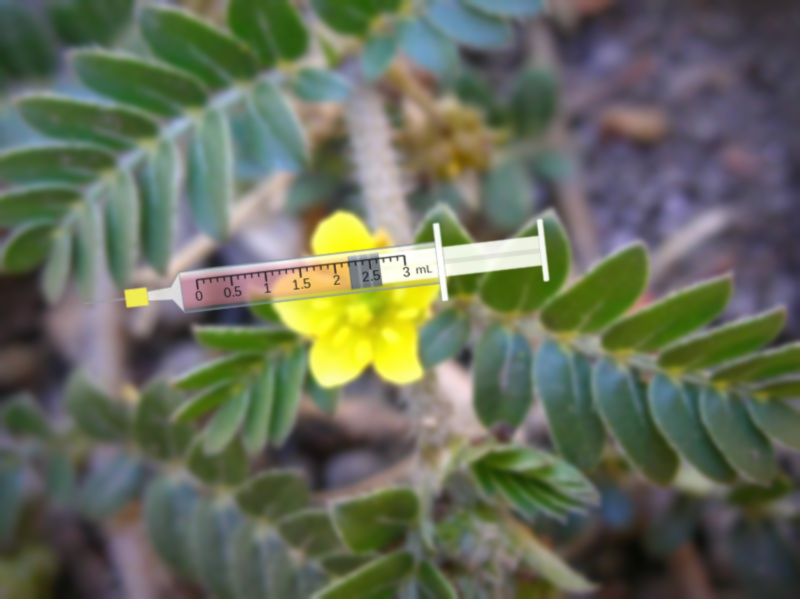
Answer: 2.2 mL
